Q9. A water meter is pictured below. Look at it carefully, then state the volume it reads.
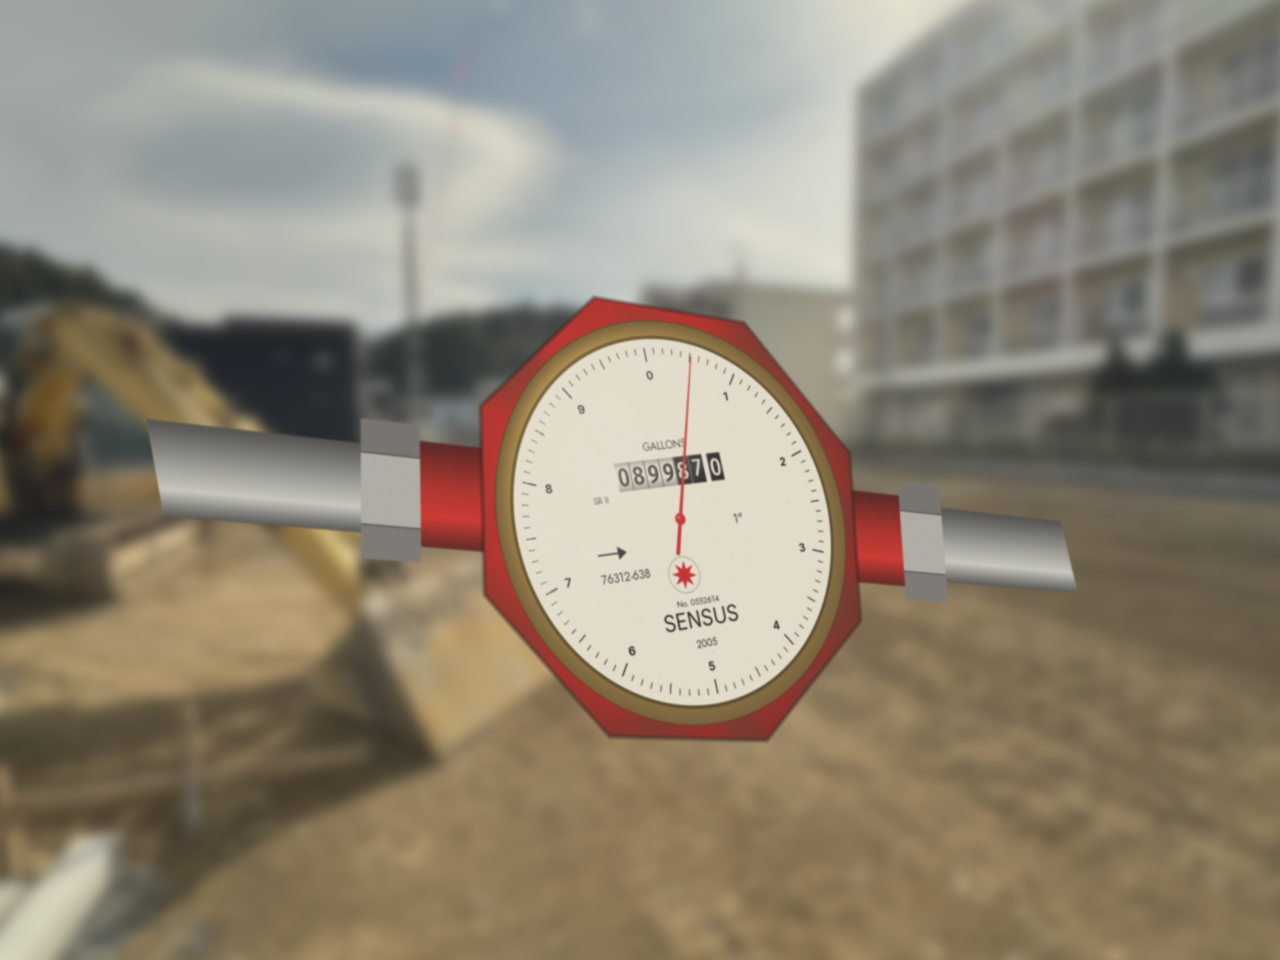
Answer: 899870.5 gal
